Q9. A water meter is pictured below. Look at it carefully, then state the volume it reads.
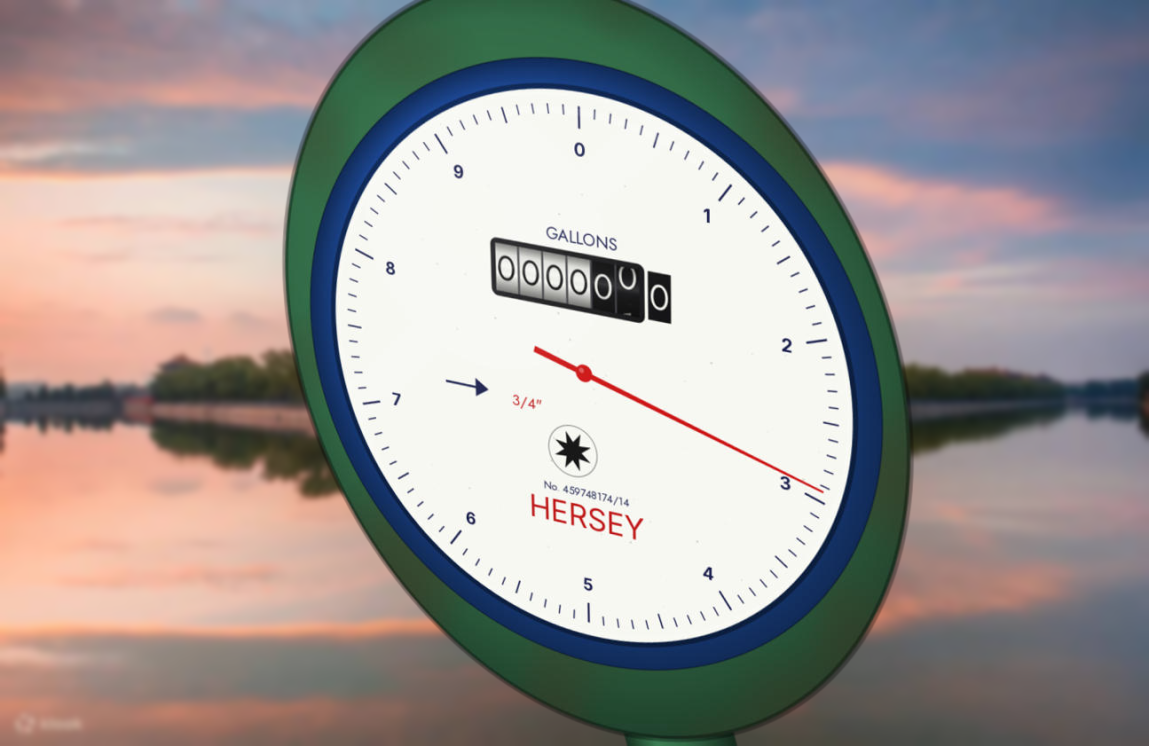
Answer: 2.9 gal
